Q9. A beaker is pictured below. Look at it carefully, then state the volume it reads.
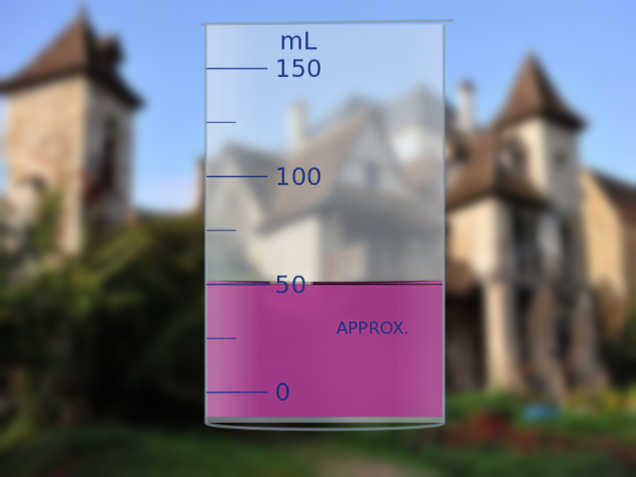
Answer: 50 mL
